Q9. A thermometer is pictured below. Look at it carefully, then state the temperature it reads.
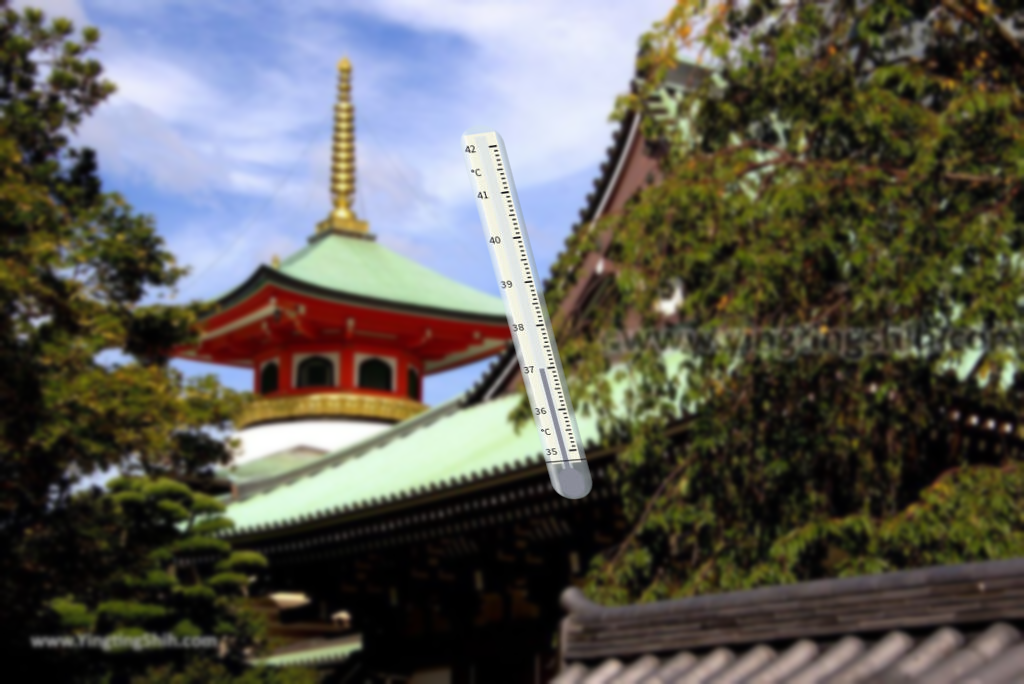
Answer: 37 °C
